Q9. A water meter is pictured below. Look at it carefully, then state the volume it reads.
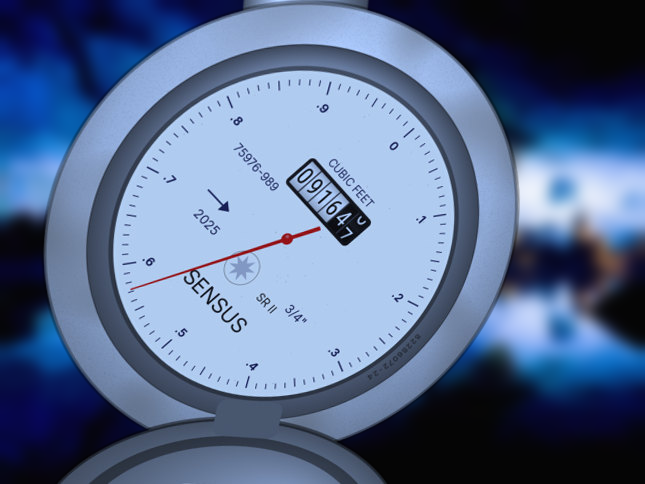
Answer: 91646.57 ft³
